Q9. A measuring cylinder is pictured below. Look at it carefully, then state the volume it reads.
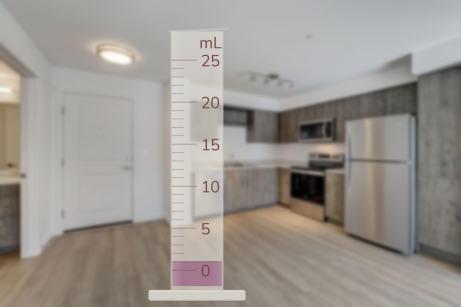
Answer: 1 mL
